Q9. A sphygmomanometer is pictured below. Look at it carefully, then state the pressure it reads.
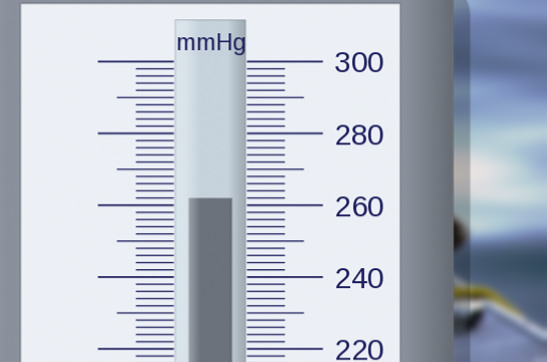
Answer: 262 mmHg
